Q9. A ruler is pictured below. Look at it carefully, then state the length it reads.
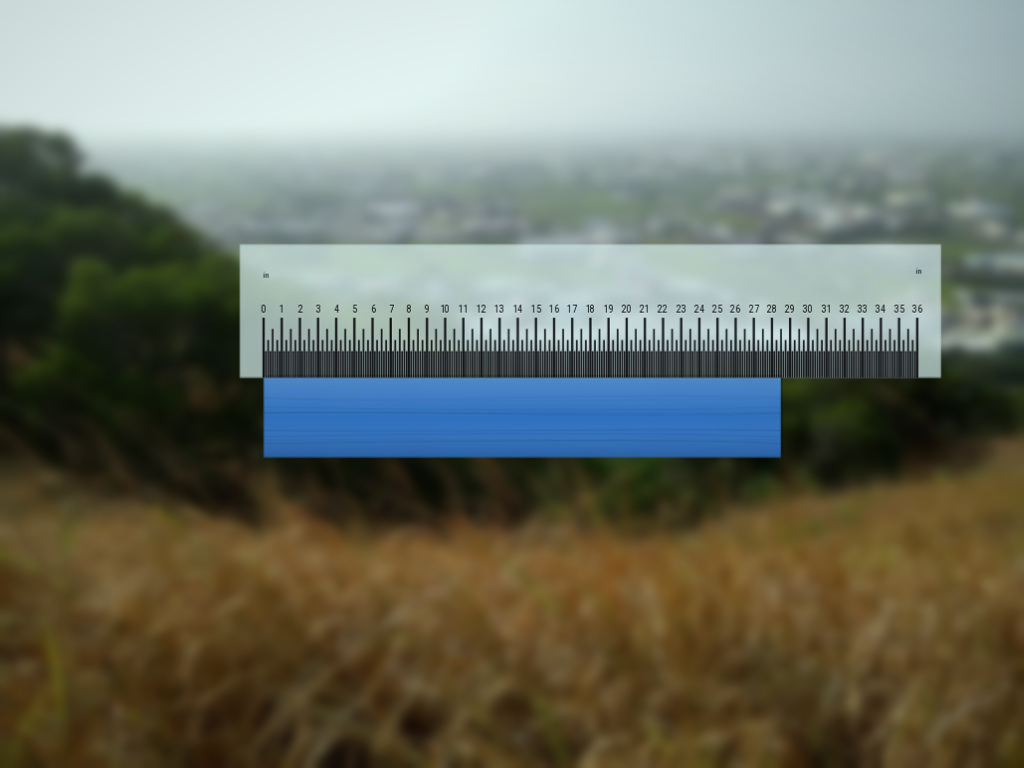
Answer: 28.5 in
